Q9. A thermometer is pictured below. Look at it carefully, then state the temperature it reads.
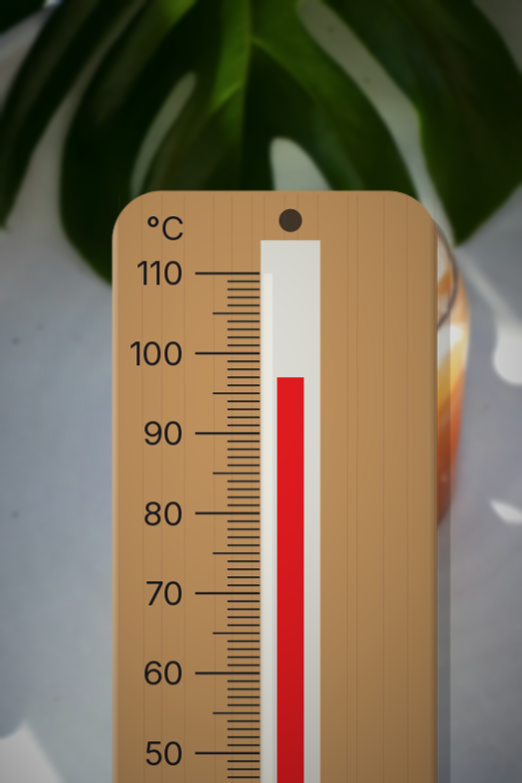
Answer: 97 °C
